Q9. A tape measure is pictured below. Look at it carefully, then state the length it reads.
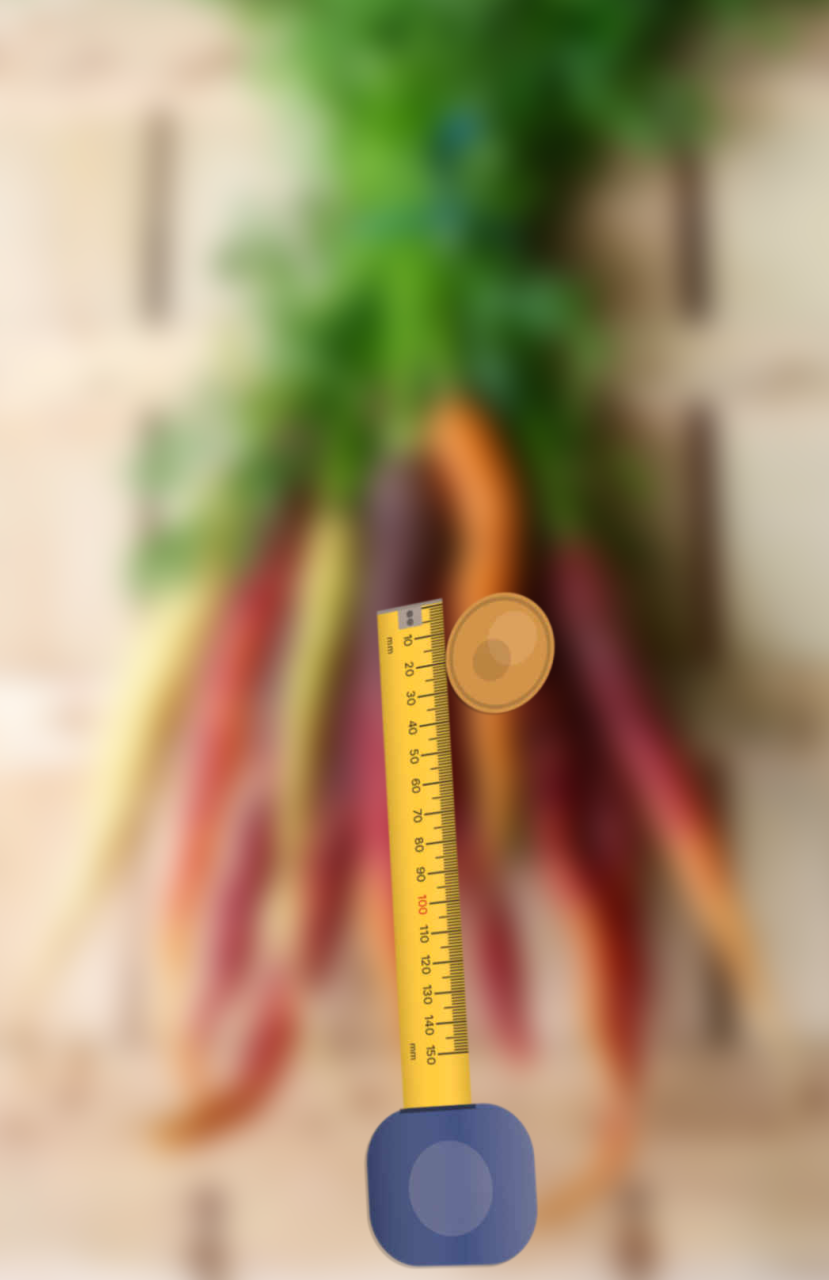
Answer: 40 mm
